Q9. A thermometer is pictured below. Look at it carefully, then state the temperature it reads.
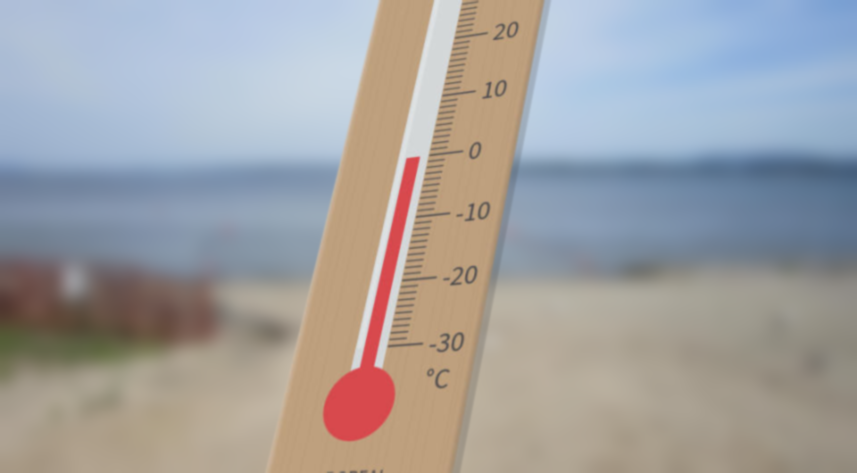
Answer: 0 °C
